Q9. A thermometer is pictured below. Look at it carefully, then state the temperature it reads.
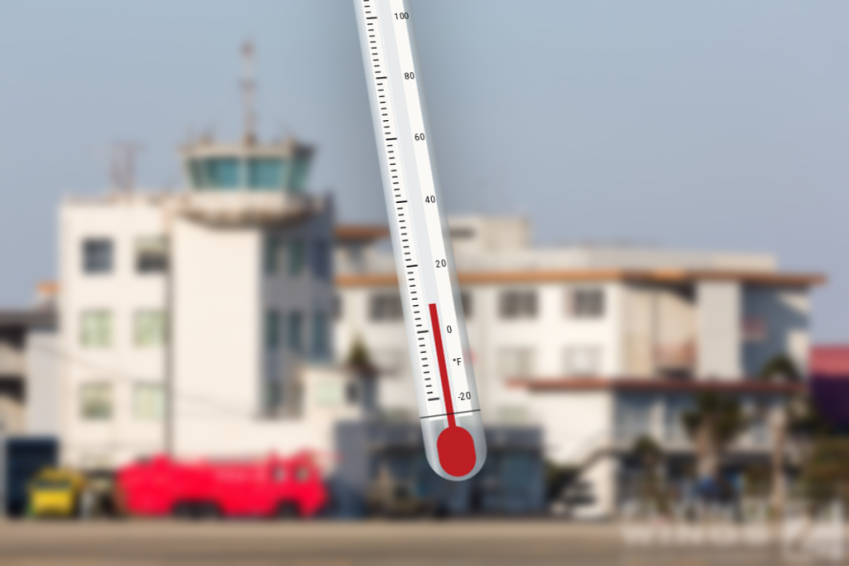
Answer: 8 °F
